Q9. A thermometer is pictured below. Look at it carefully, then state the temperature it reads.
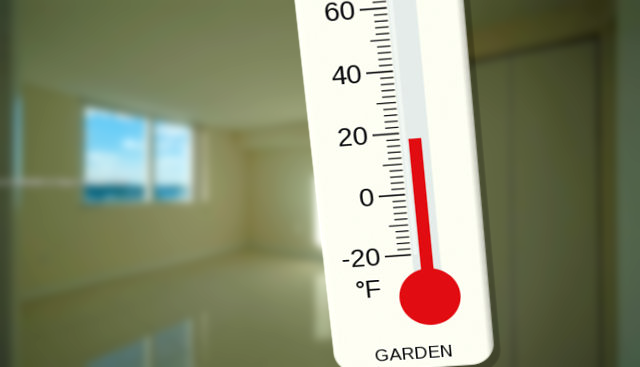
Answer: 18 °F
